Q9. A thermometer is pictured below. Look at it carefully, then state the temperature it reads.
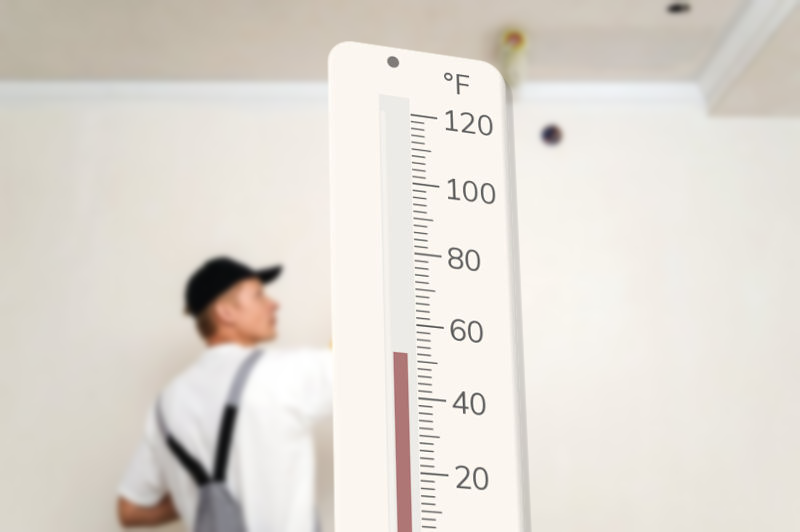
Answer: 52 °F
